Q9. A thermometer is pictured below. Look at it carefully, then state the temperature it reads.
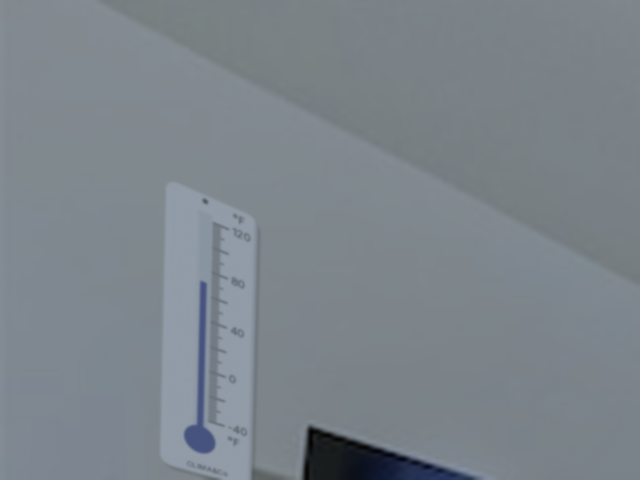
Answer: 70 °F
